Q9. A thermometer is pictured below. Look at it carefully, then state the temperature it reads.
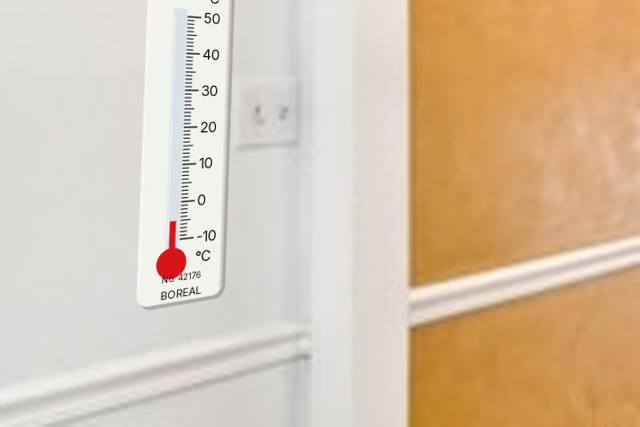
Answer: -5 °C
